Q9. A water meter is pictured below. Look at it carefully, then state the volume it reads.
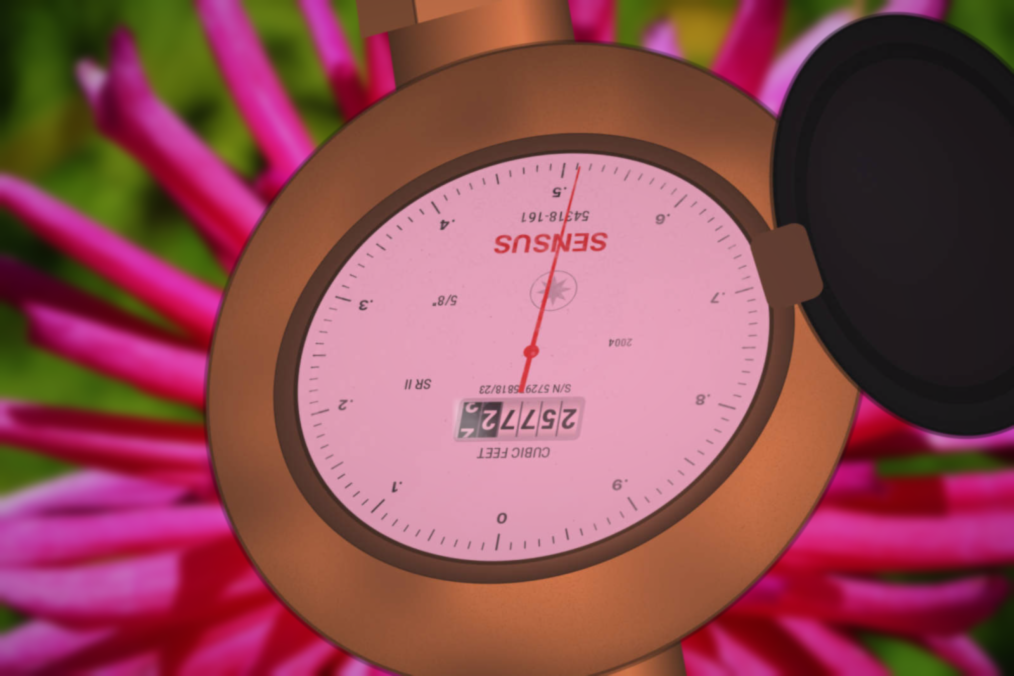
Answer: 257722.51 ft³
